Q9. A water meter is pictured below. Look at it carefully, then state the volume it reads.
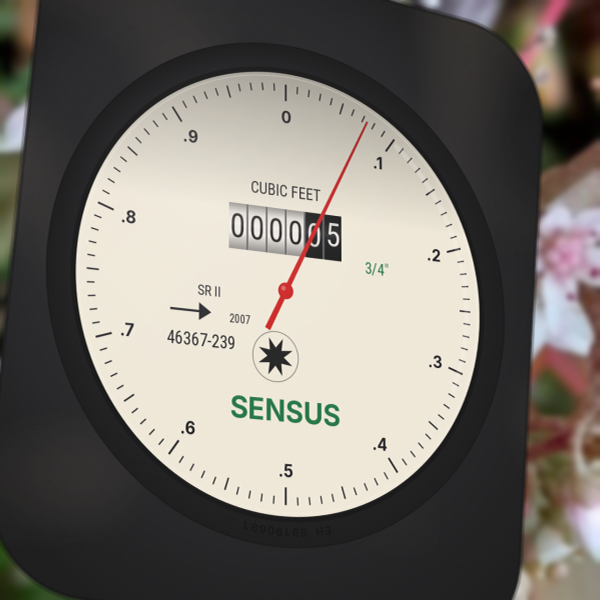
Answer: 5.07 ft³
